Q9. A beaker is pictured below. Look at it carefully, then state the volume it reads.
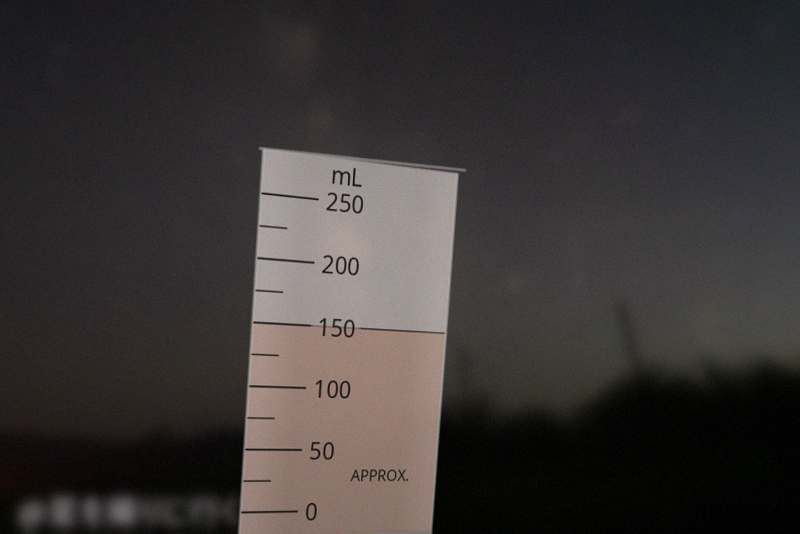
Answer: 150 mL
